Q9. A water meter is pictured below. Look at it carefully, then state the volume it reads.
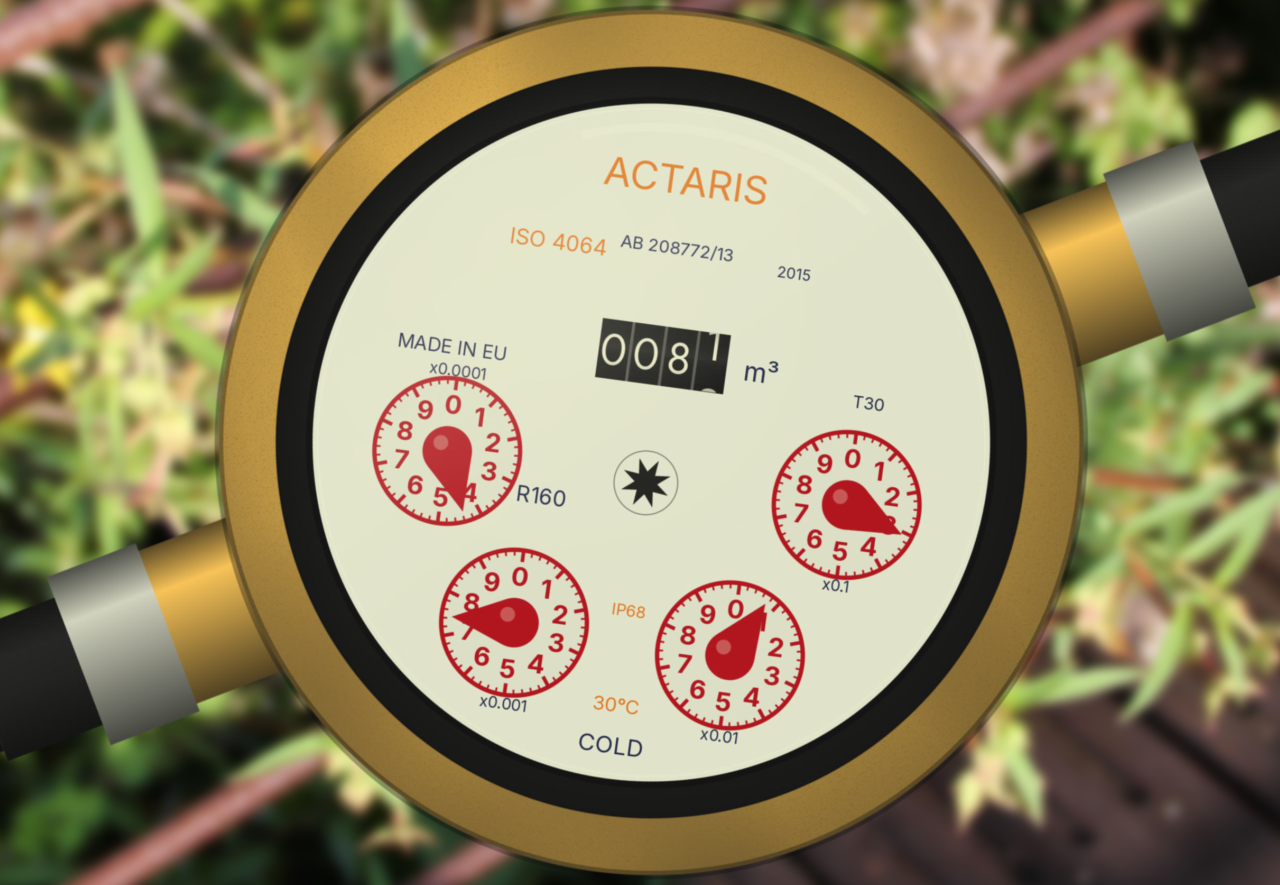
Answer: 81.3074 m³
